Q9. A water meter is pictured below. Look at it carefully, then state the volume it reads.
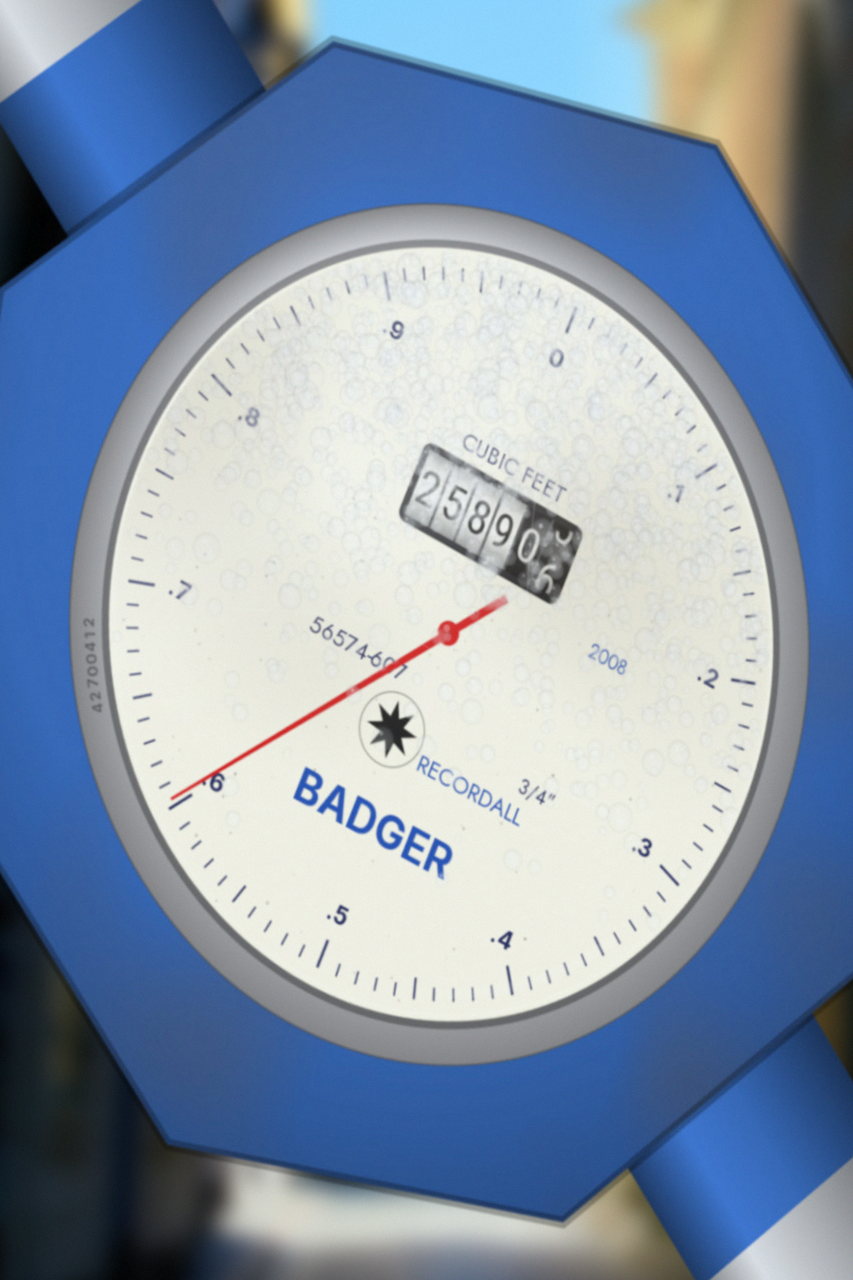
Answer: 258905.60 ft³
